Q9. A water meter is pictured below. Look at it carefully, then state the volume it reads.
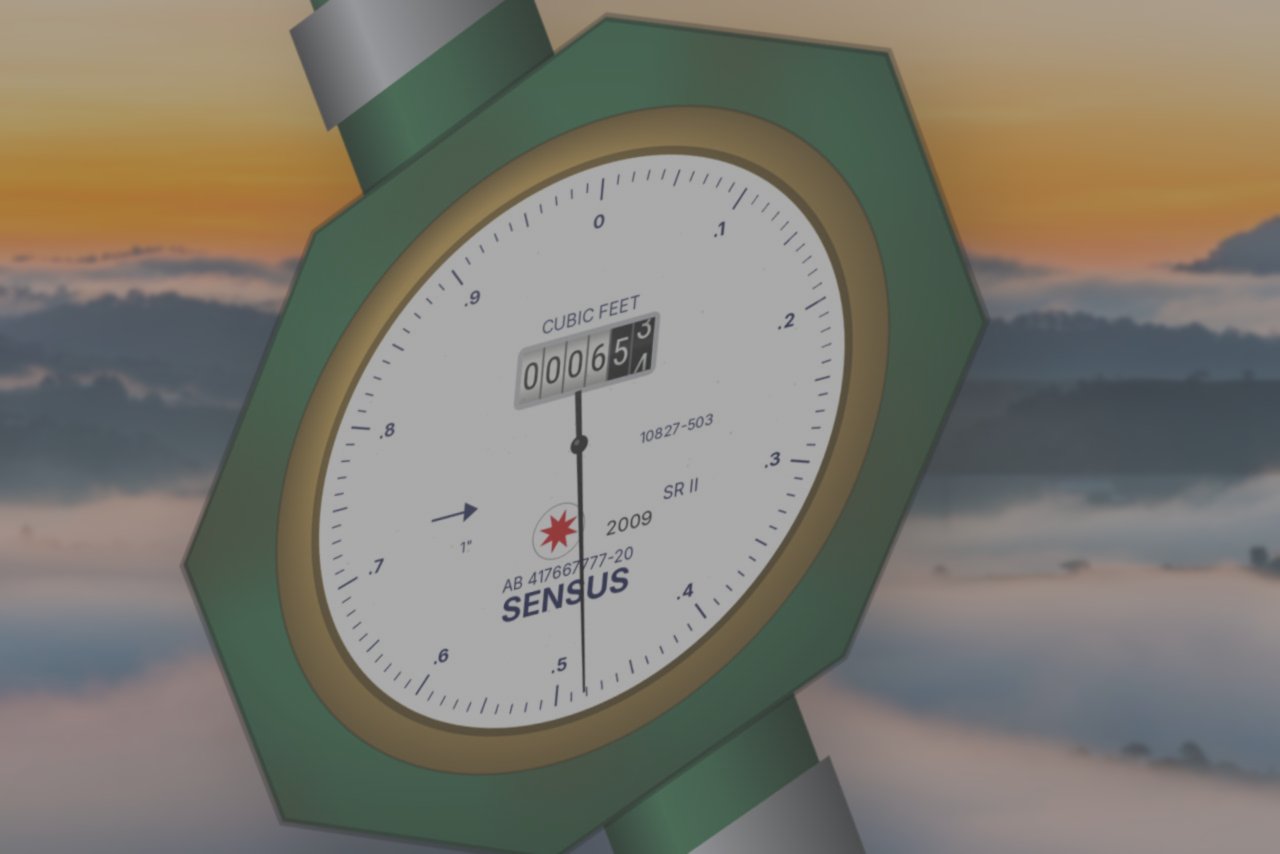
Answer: 653.48 ft³
